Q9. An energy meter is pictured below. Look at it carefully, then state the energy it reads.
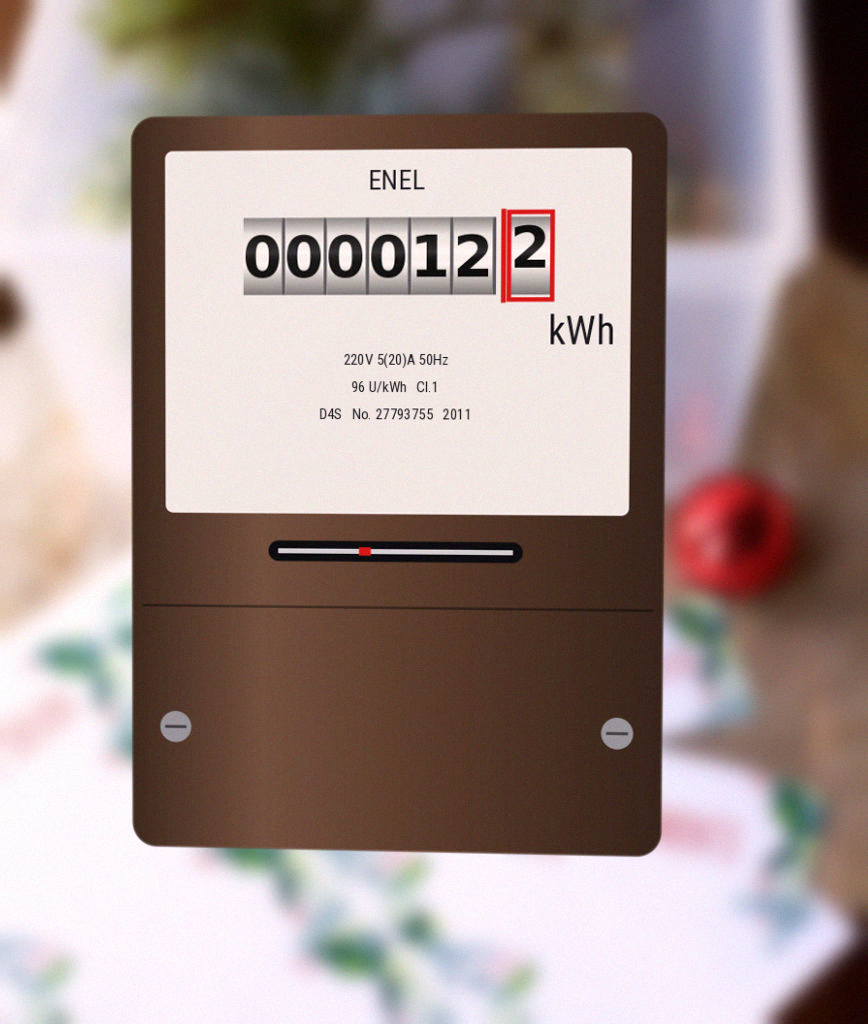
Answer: 12.2 kWh
